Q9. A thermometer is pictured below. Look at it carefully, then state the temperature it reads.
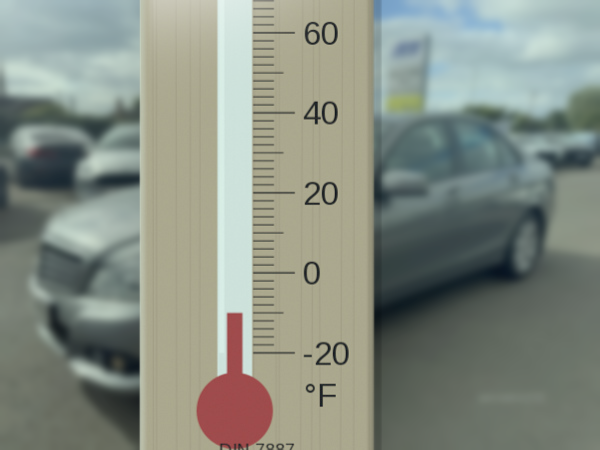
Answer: -10 °F
